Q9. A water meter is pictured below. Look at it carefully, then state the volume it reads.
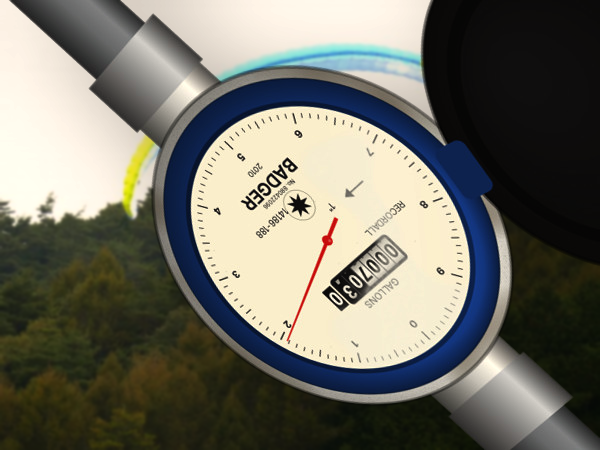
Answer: 7031.9 gal
